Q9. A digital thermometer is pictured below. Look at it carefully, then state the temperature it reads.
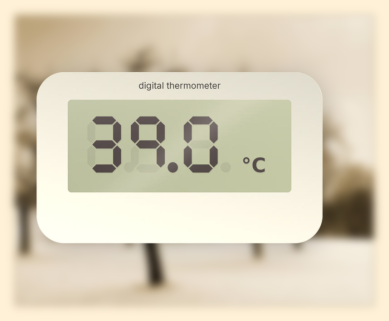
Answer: 39.0 °C
